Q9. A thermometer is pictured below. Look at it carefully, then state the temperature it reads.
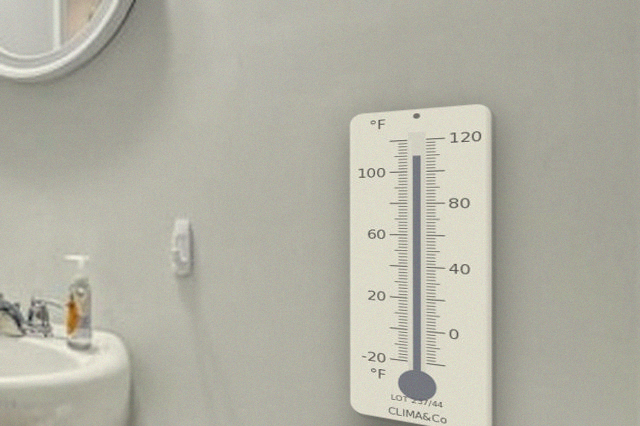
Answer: 110 °F
